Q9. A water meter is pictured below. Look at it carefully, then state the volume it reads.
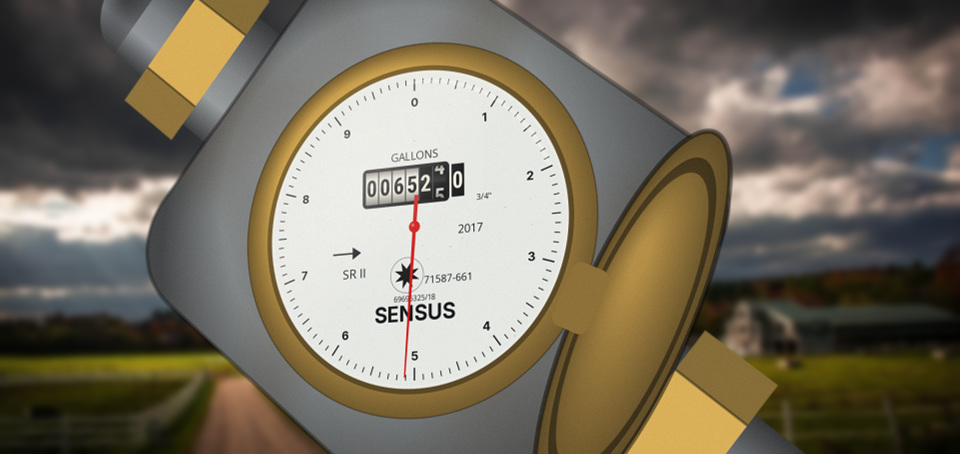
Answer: 65245.1 gal
